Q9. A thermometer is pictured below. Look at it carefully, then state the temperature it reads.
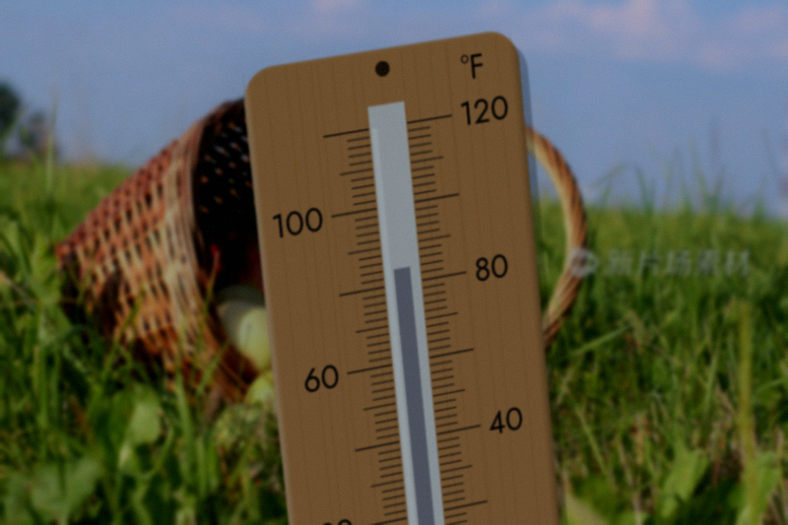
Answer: 84 °F
